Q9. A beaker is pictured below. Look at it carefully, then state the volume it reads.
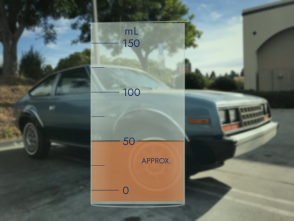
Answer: 50 mL
